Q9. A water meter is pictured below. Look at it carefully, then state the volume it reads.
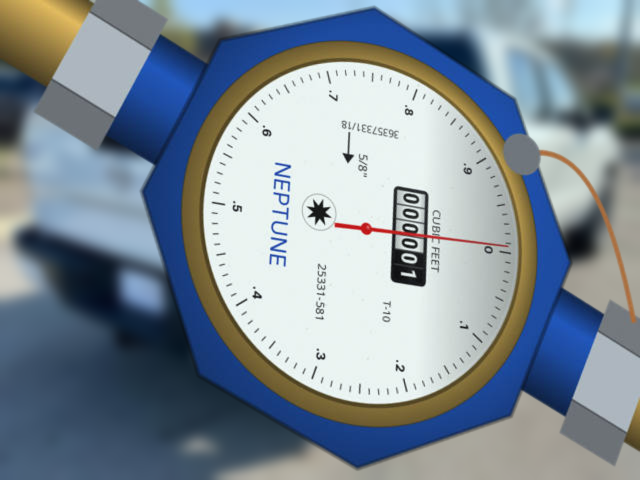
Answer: 0.99 ft³
